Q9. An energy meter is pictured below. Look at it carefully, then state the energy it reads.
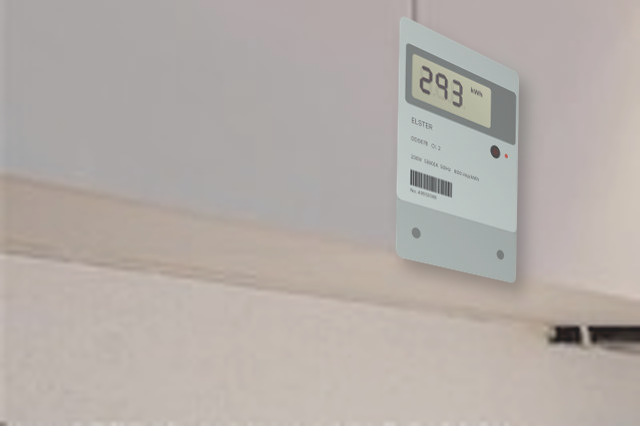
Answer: 293 kWh
